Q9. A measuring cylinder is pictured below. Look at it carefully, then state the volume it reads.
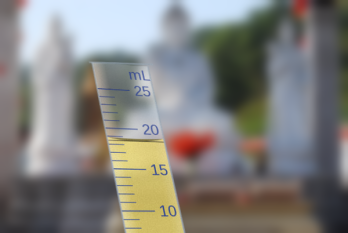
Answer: 18.5 mL
